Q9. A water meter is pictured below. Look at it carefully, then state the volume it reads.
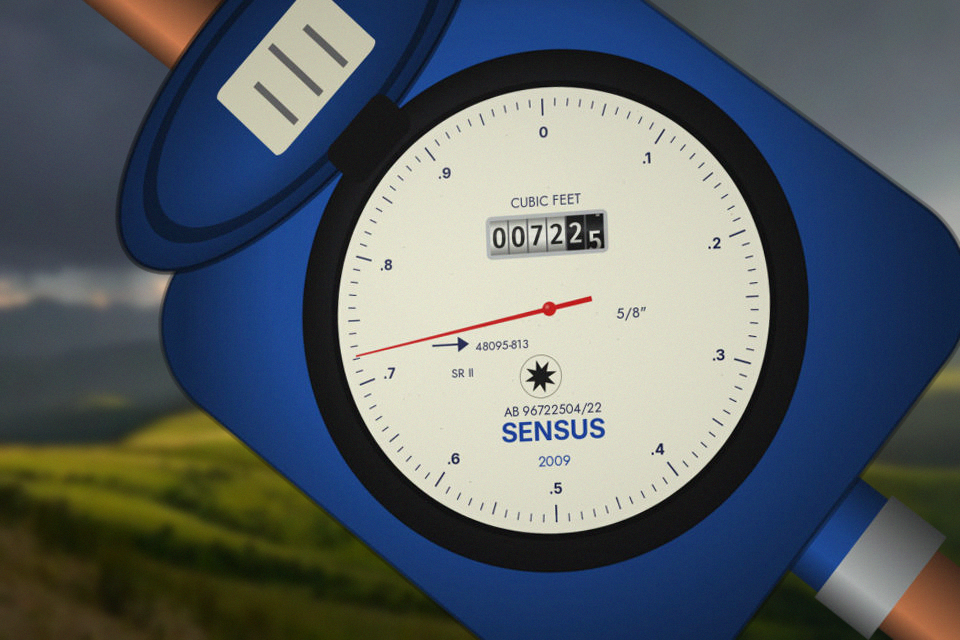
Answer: 7224.72 ft³
